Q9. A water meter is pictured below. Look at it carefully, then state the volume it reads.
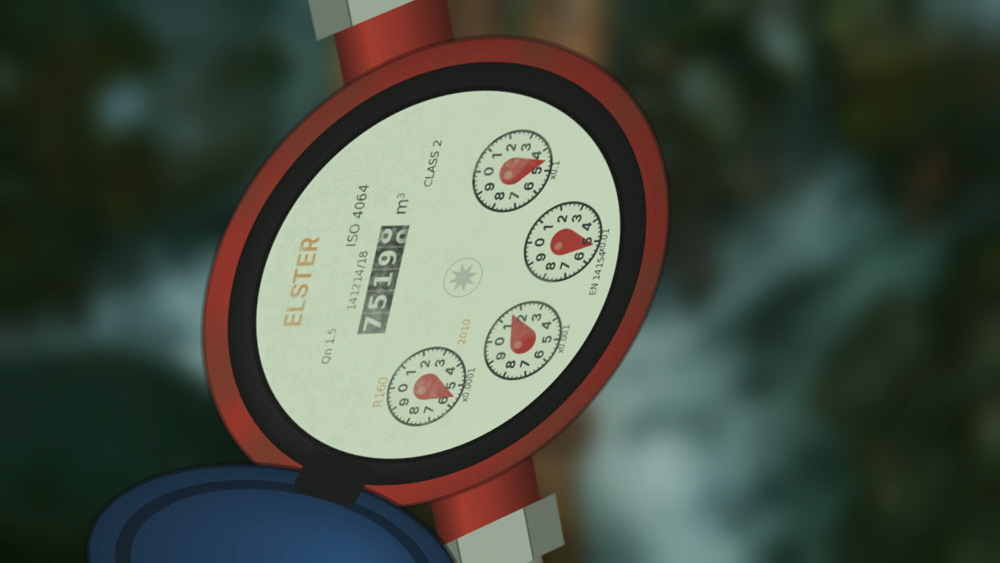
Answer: 75198.4515 m³
